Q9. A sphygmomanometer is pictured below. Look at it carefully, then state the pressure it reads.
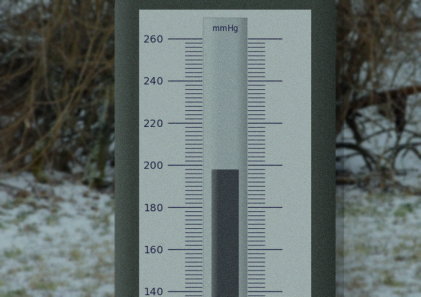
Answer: 198 mmHg
